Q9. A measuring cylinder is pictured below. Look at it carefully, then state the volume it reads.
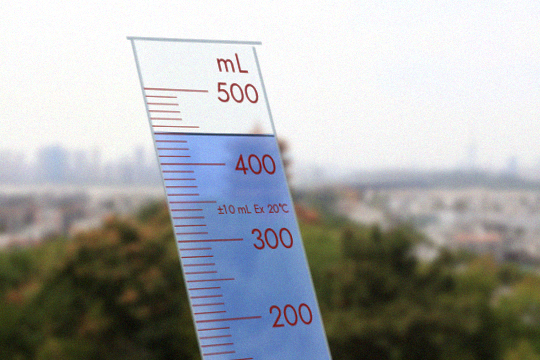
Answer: 440 mL
